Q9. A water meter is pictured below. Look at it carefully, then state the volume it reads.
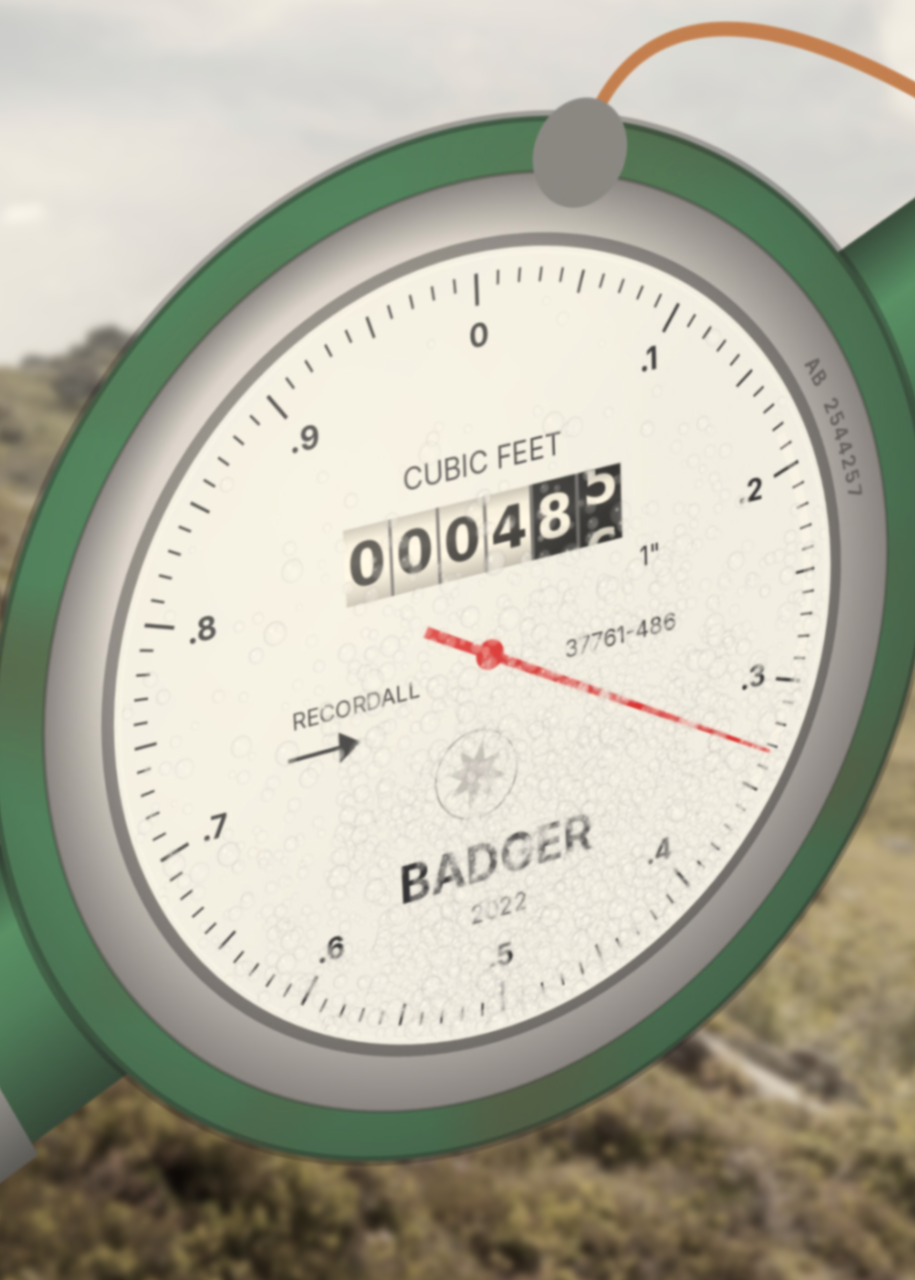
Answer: 485.33 ft³
